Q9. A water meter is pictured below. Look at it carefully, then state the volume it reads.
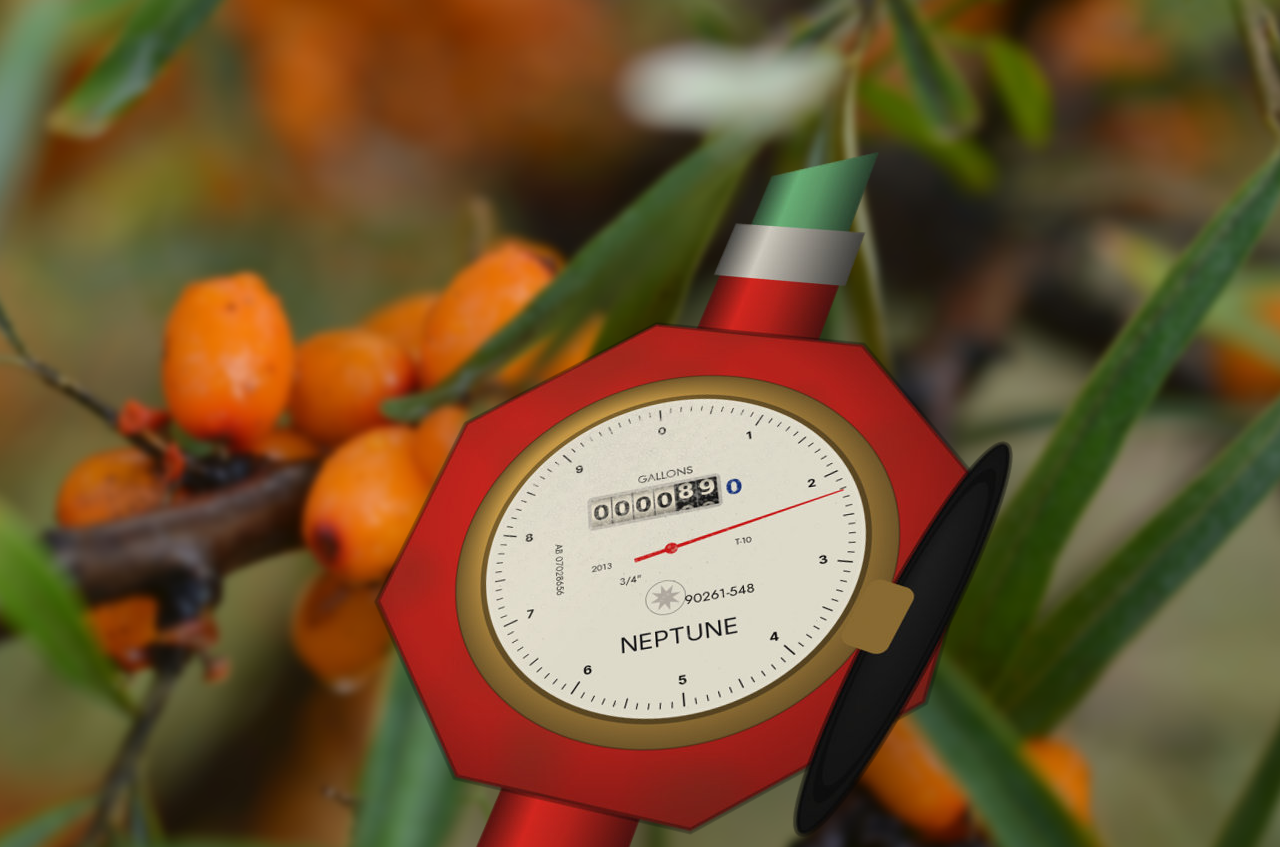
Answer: 892.2 gal
